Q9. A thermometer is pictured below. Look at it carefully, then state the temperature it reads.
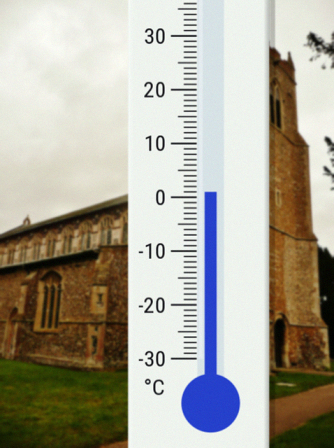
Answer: 1 °C
